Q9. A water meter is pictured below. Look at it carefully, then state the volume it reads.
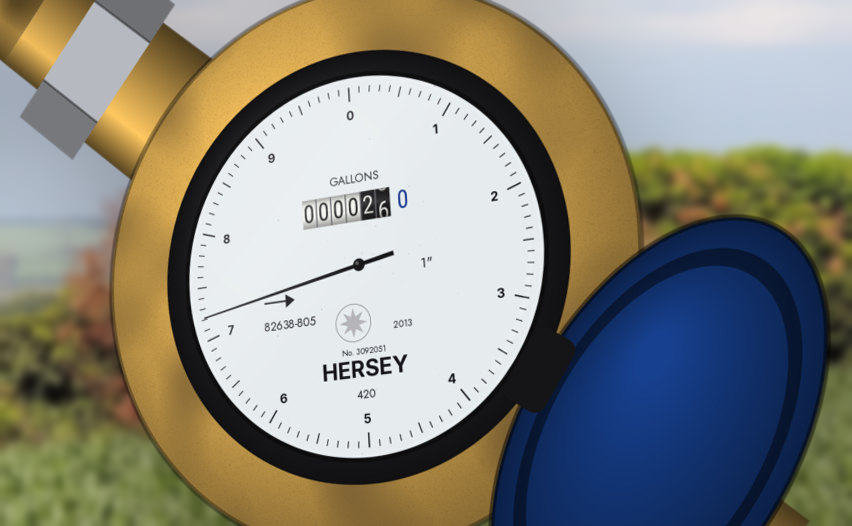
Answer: 257.2 gal
